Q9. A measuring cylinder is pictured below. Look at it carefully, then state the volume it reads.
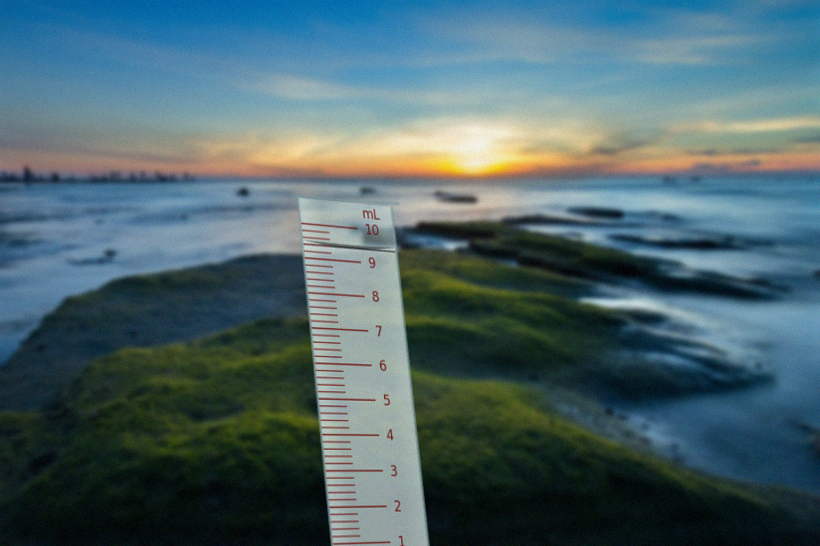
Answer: 9.4 mL
